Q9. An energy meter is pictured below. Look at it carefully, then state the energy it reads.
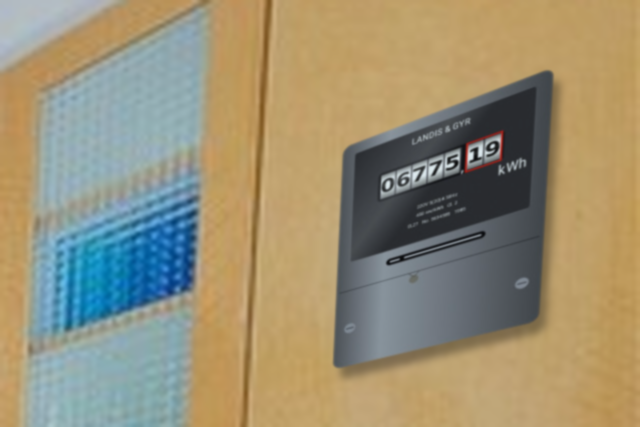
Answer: 6775.19 kWh
